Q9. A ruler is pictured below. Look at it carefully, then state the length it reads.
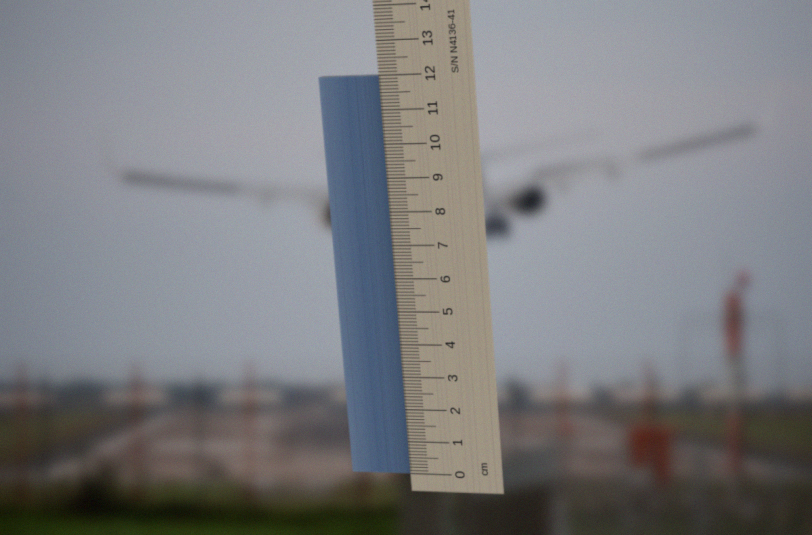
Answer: 12 cm
